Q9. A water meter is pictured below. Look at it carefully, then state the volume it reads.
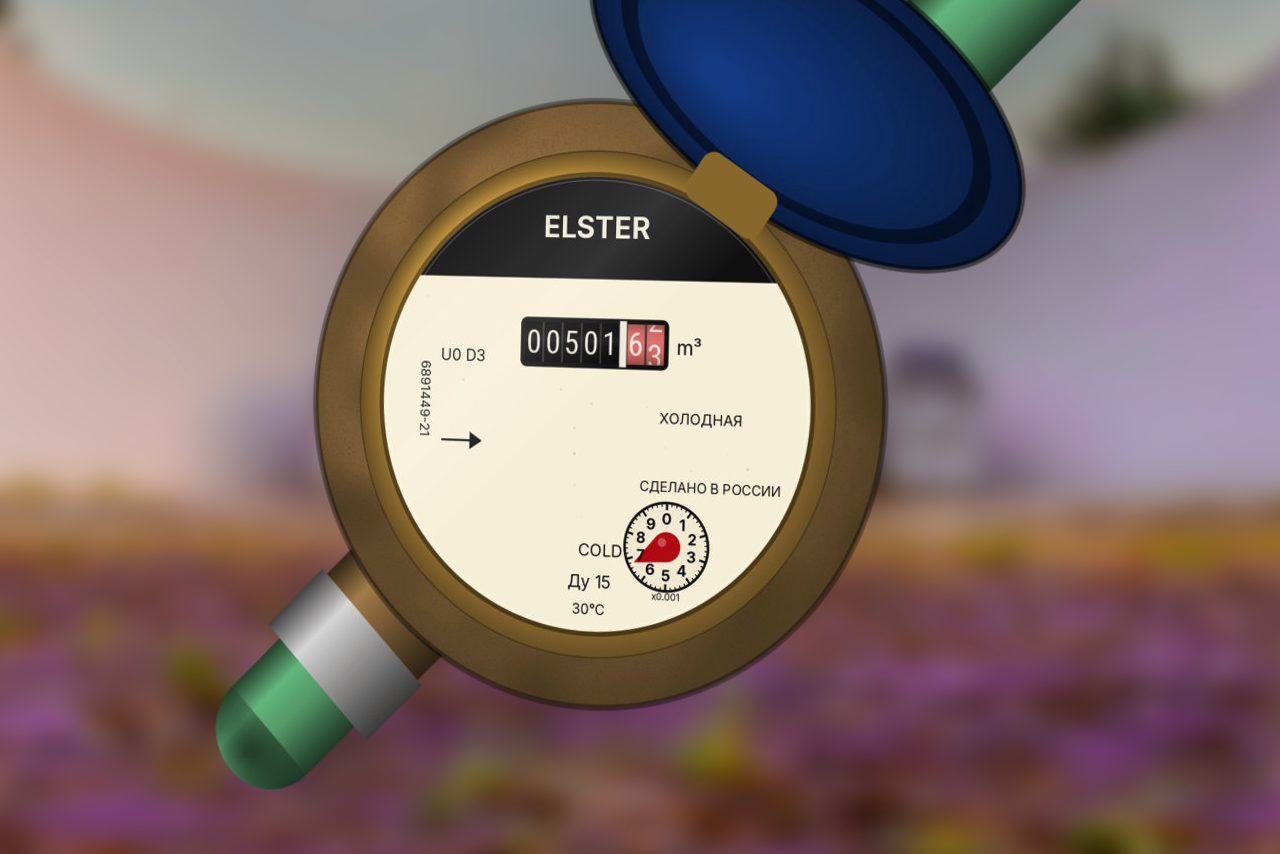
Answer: 501.626 m³
